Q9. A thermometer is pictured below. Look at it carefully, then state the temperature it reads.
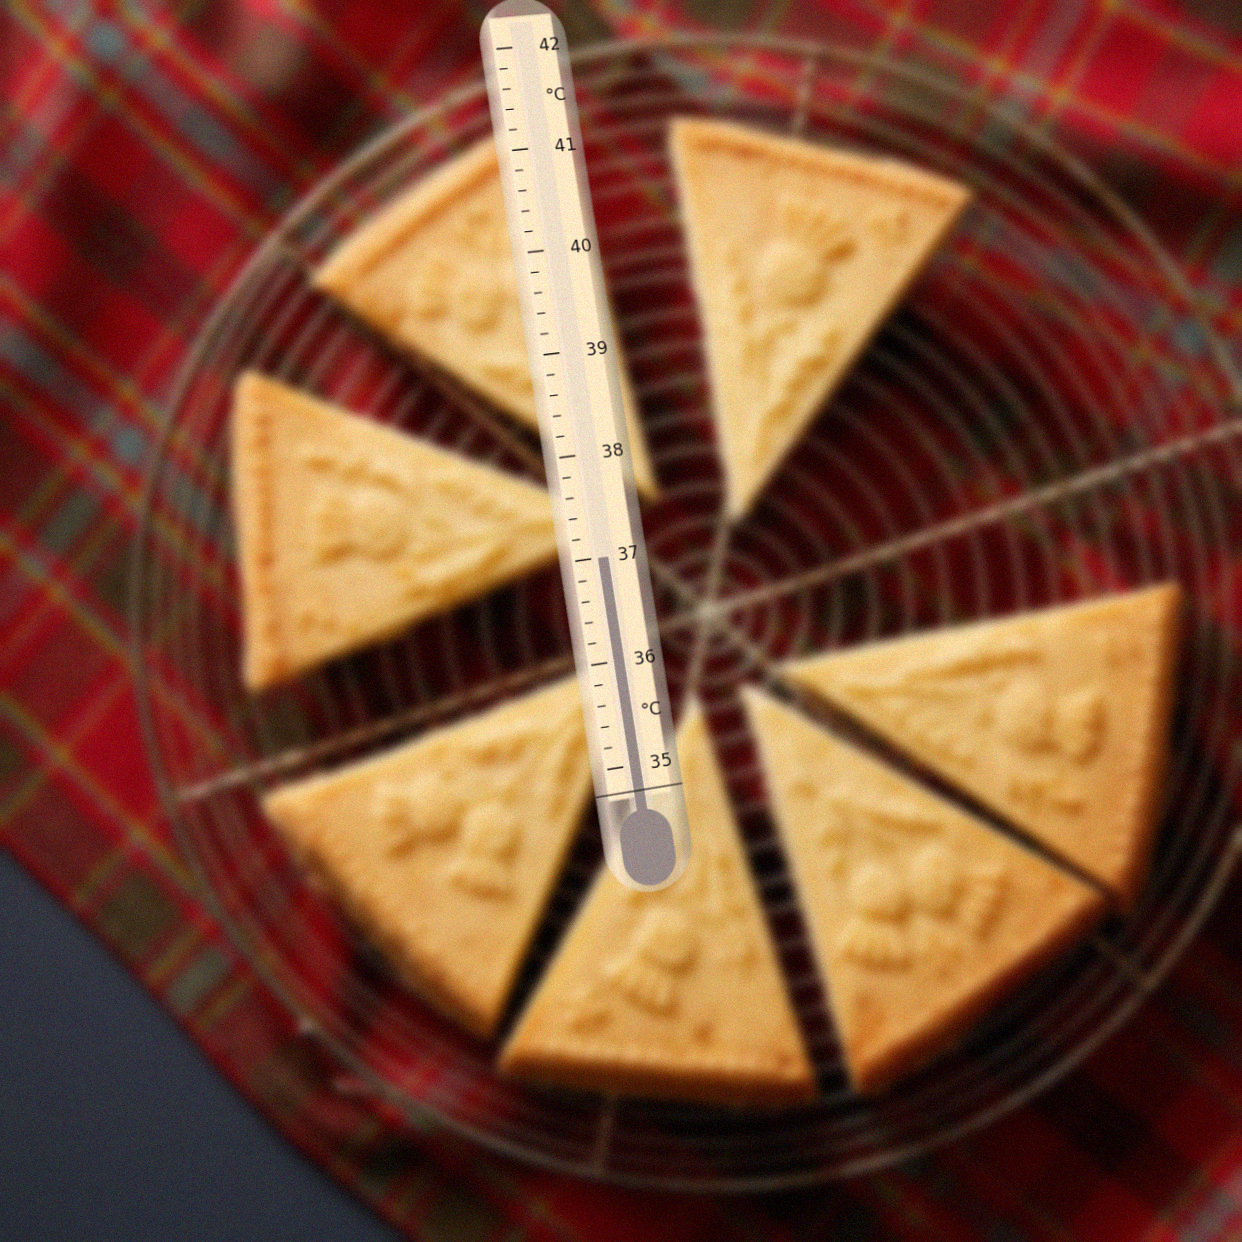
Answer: 37 °C
